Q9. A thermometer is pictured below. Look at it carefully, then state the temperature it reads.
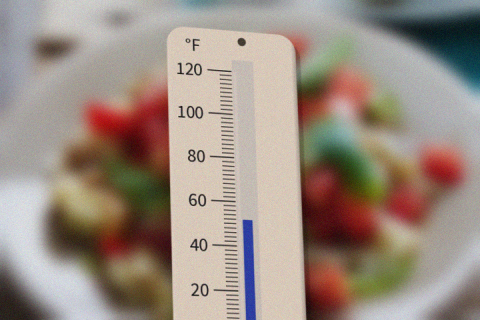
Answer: 52 °F
